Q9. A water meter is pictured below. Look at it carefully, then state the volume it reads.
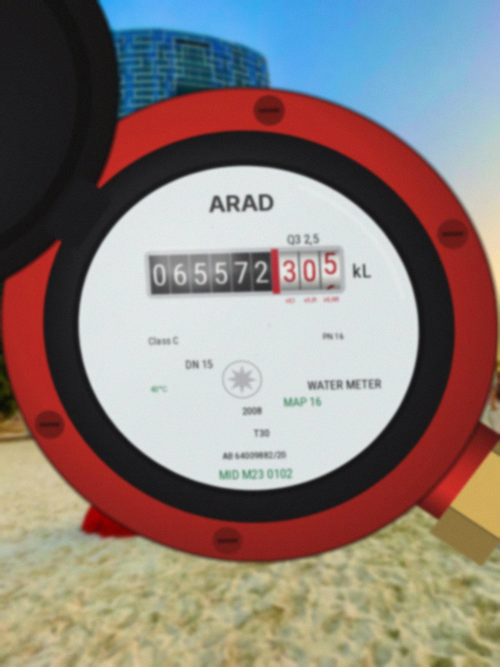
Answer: 65572.305 kL
